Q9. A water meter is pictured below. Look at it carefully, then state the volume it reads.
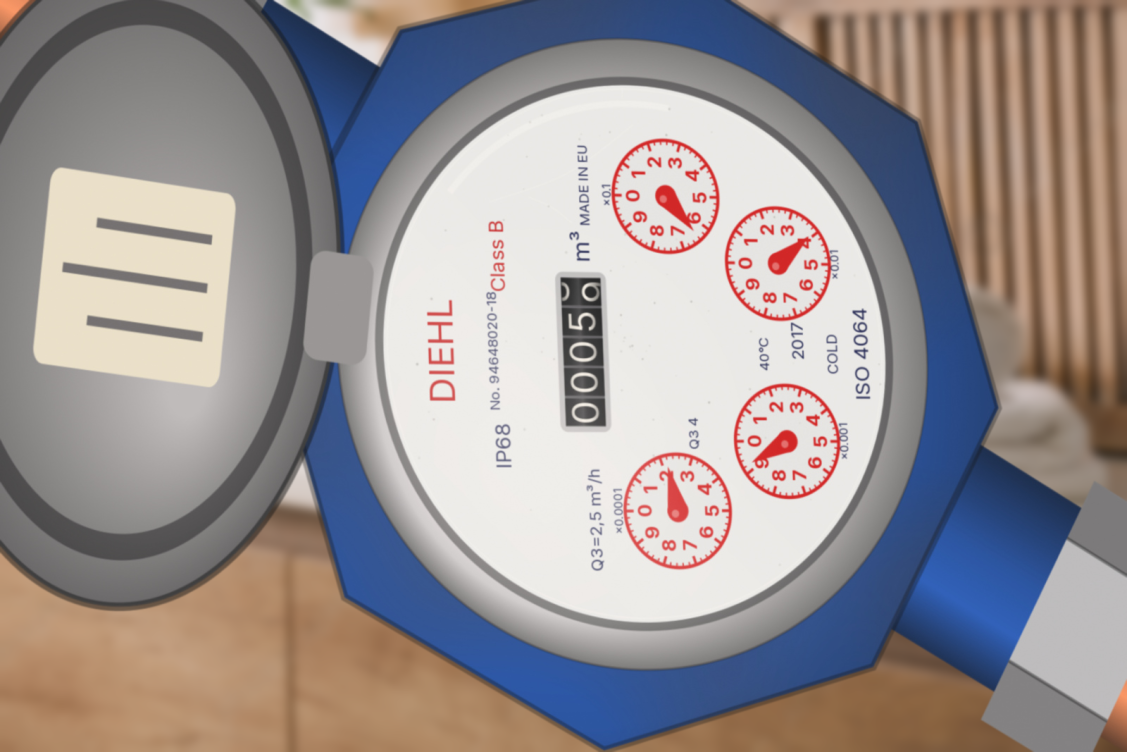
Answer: 58.6392 m³
